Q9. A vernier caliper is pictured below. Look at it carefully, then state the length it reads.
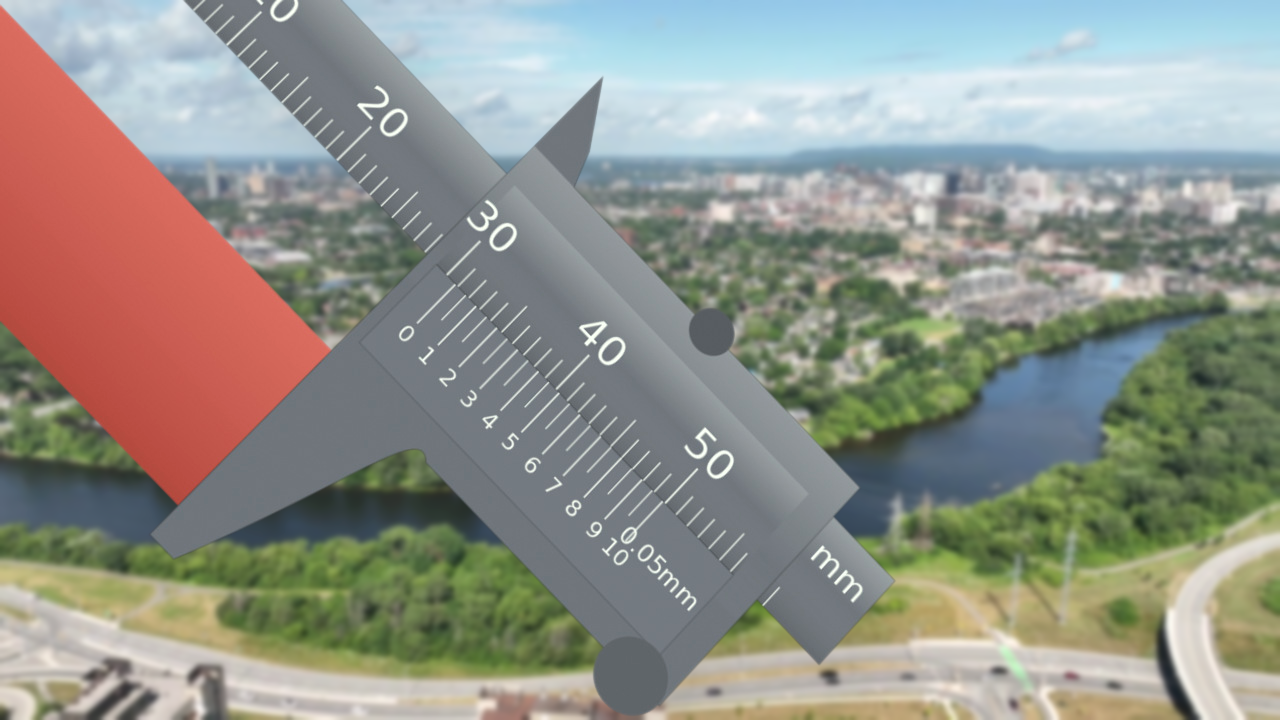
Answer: 30.8 mm
